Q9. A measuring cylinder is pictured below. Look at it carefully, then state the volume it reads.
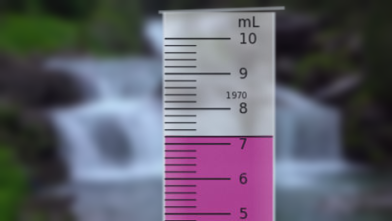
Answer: 7.2 mL
